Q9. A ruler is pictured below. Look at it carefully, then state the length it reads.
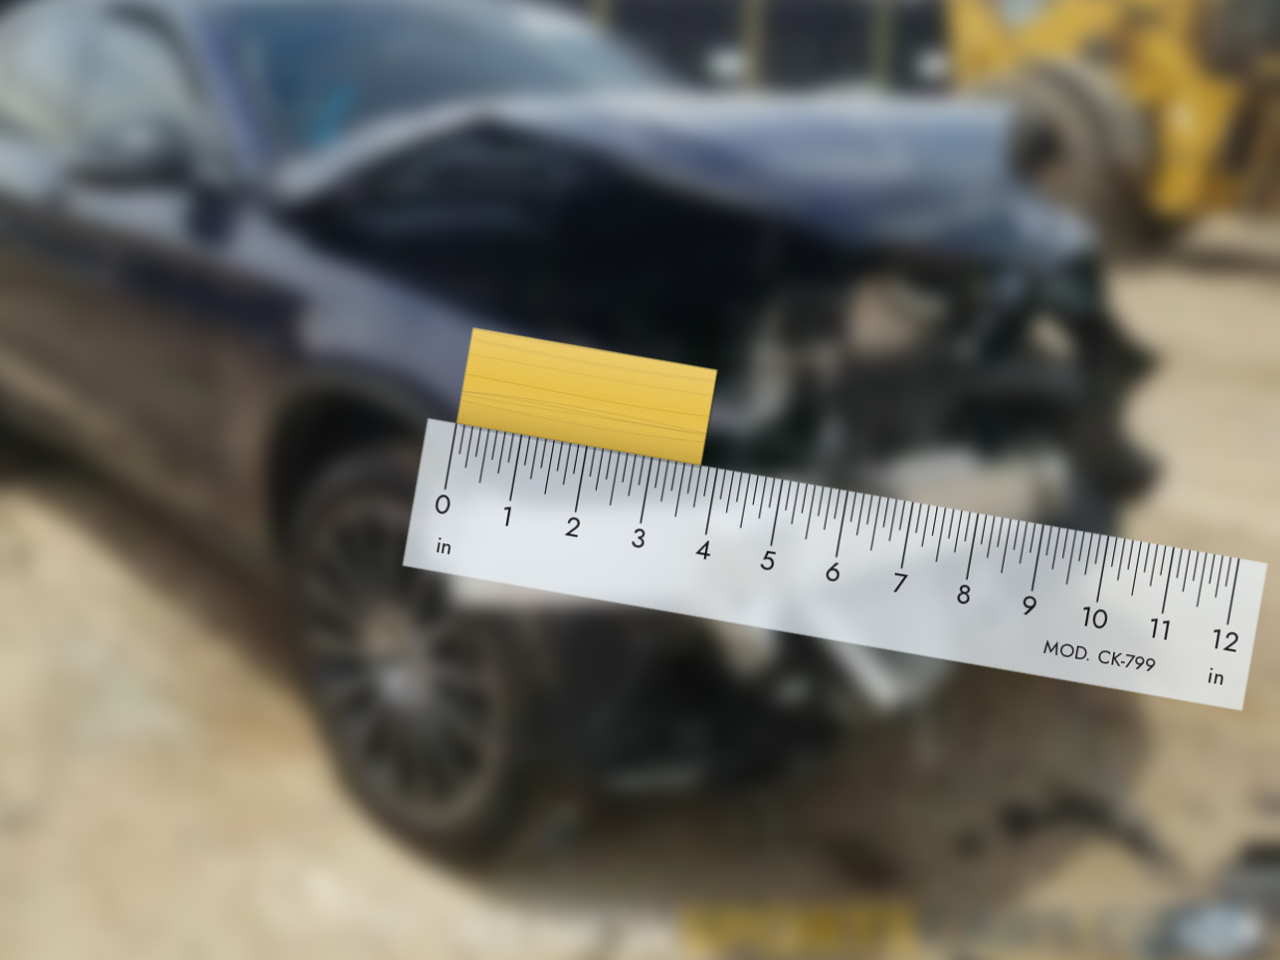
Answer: 3.75 in
